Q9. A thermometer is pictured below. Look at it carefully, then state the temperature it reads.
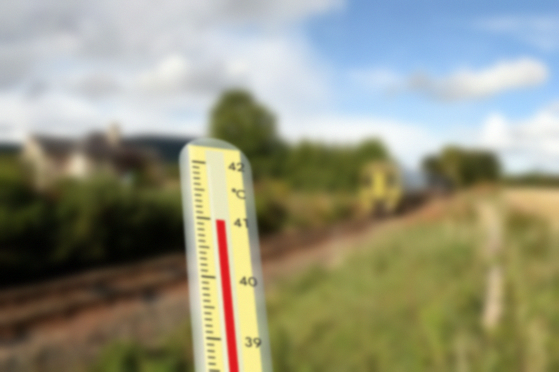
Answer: 41 °C
